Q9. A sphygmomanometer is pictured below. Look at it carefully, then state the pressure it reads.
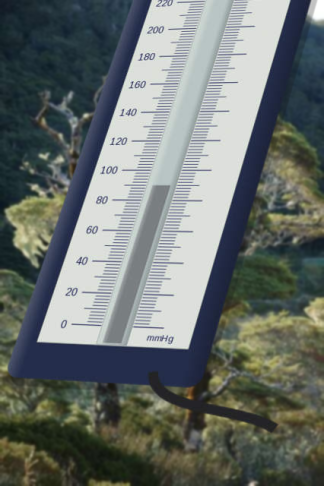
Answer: 90 mmHg
